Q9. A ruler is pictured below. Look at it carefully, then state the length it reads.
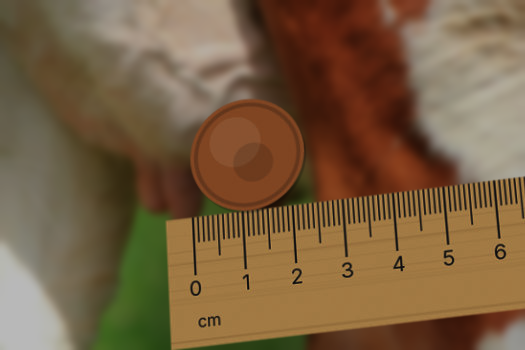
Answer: 2.3 cm
